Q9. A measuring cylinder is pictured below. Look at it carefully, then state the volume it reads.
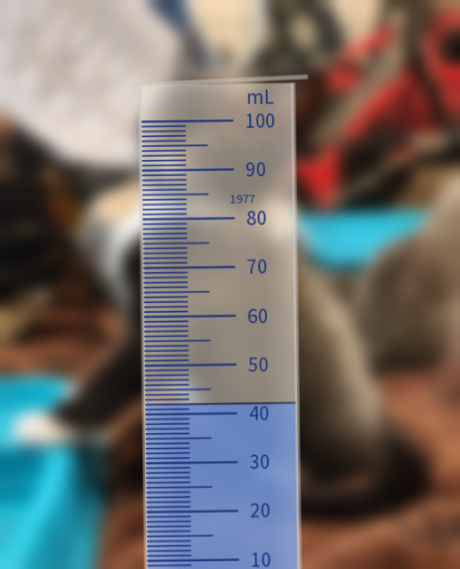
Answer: 42 mL
